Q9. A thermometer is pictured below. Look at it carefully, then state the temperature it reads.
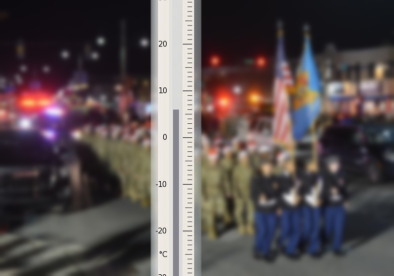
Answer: 6 °C
